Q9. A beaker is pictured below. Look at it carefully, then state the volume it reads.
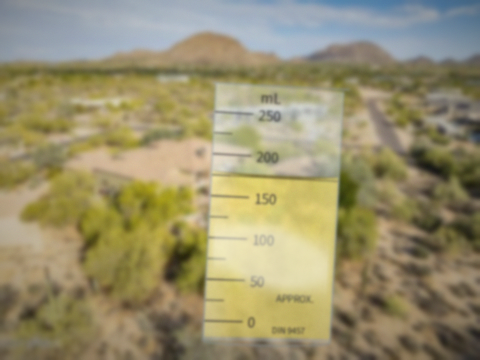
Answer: 175 mL
